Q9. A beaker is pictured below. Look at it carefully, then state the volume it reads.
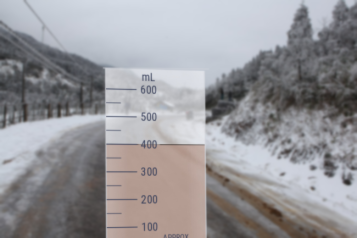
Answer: 400 mL
